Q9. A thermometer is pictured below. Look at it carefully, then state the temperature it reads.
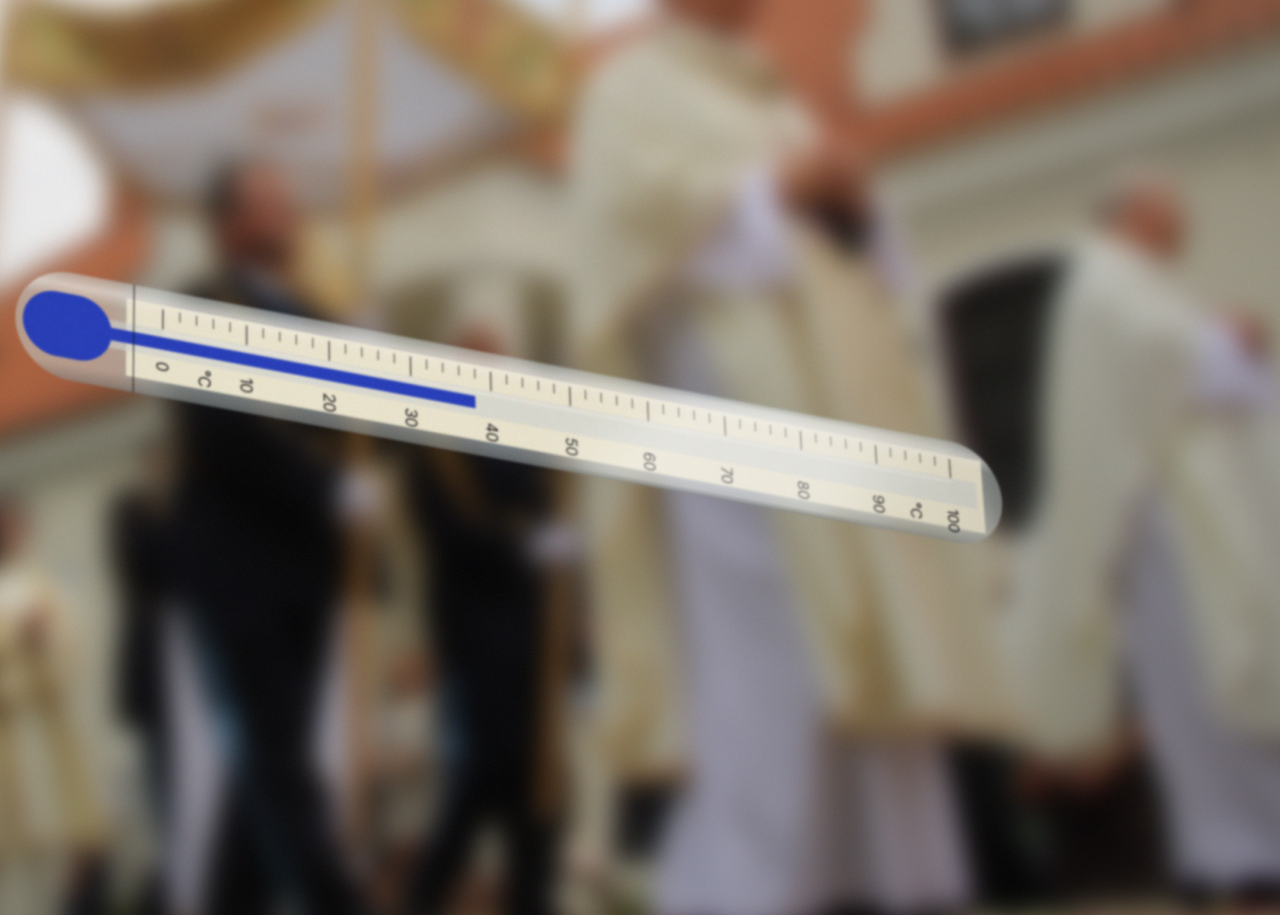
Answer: 38 °C
